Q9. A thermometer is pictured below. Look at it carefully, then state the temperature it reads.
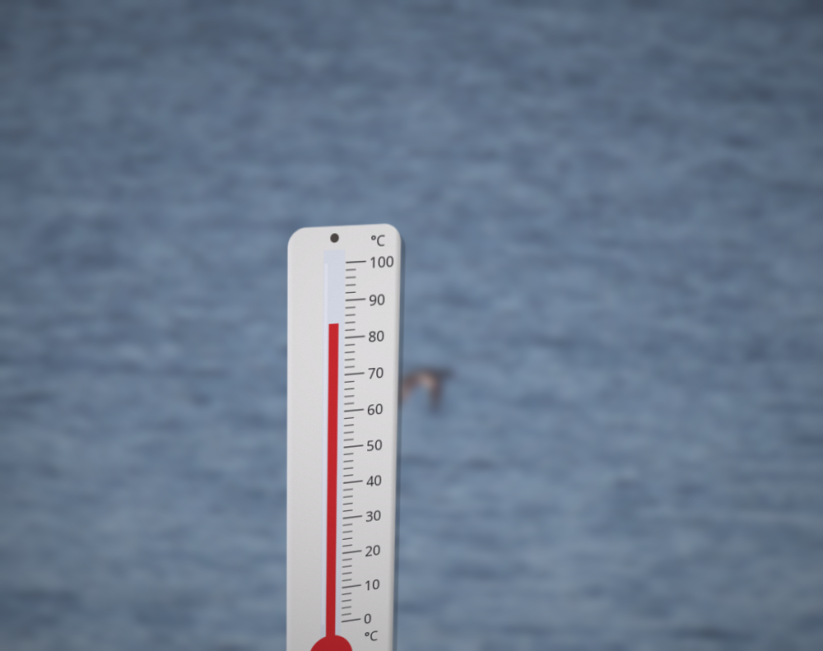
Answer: 84 °C
